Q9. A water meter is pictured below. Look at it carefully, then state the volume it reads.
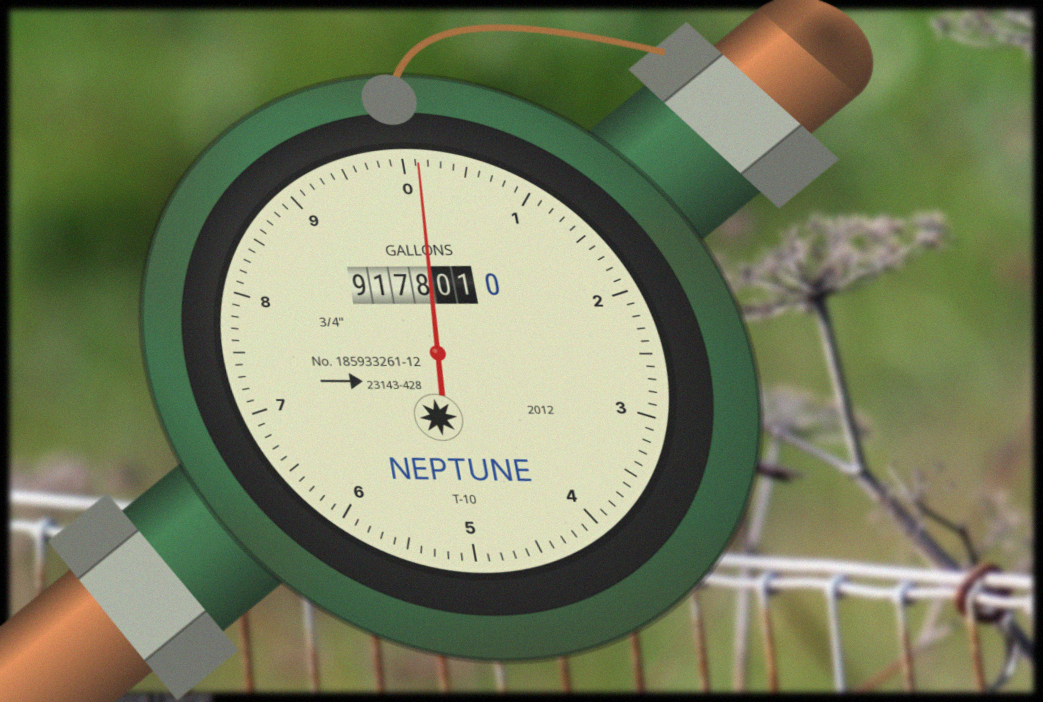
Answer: 9178010.1 gal
